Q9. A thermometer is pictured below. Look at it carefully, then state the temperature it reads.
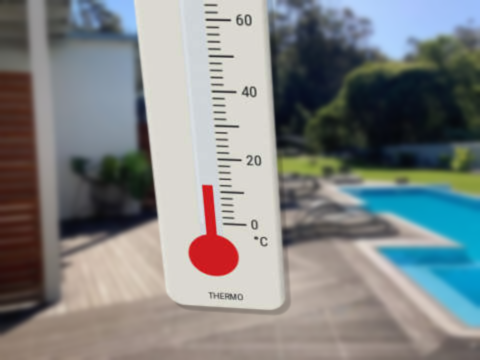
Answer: 12 °C
